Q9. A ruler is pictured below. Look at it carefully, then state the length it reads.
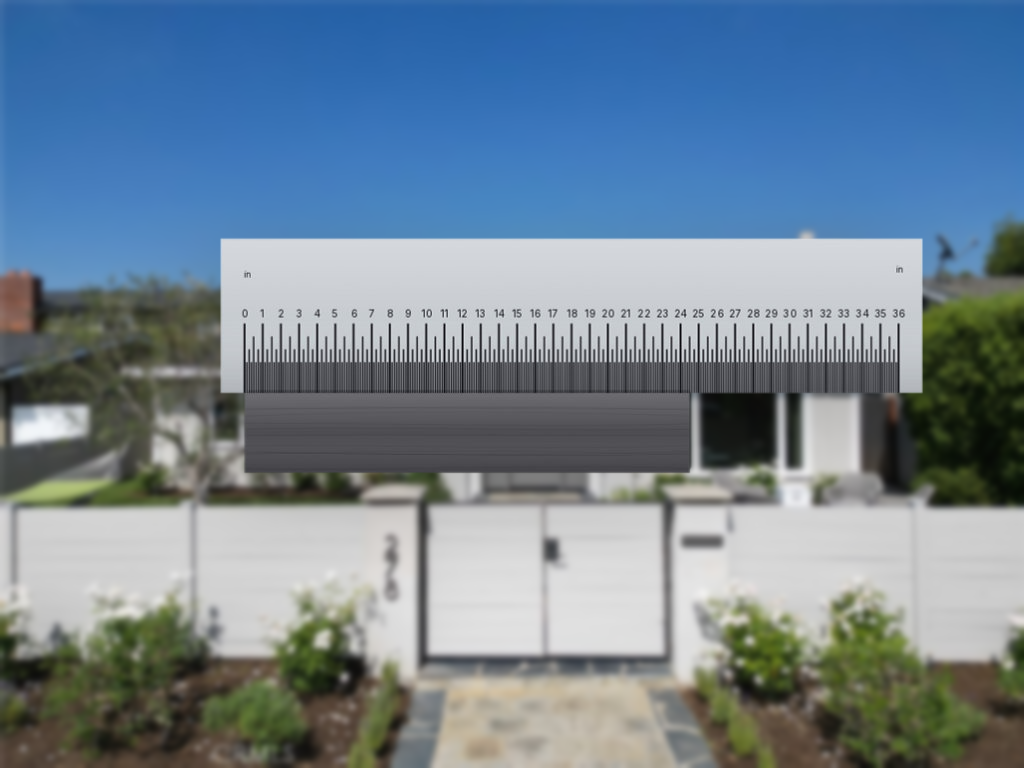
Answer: 24.5 in
